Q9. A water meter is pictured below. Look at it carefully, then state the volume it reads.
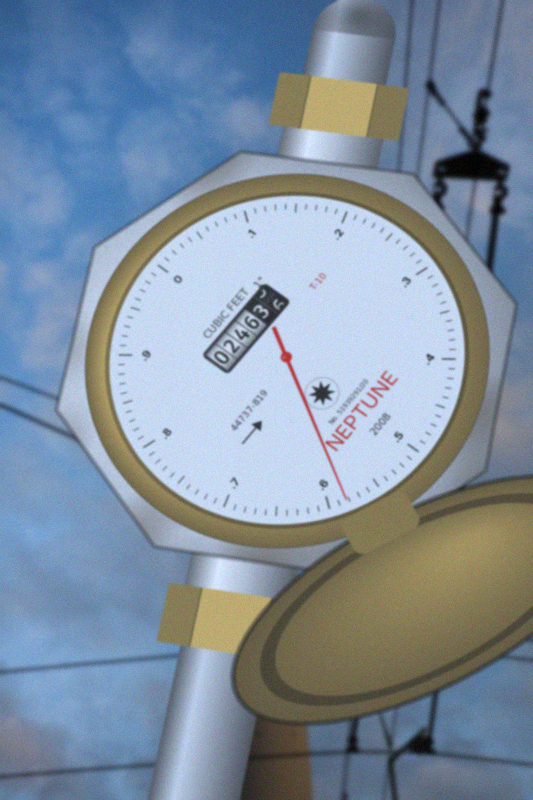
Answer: 24635.58 ft³
